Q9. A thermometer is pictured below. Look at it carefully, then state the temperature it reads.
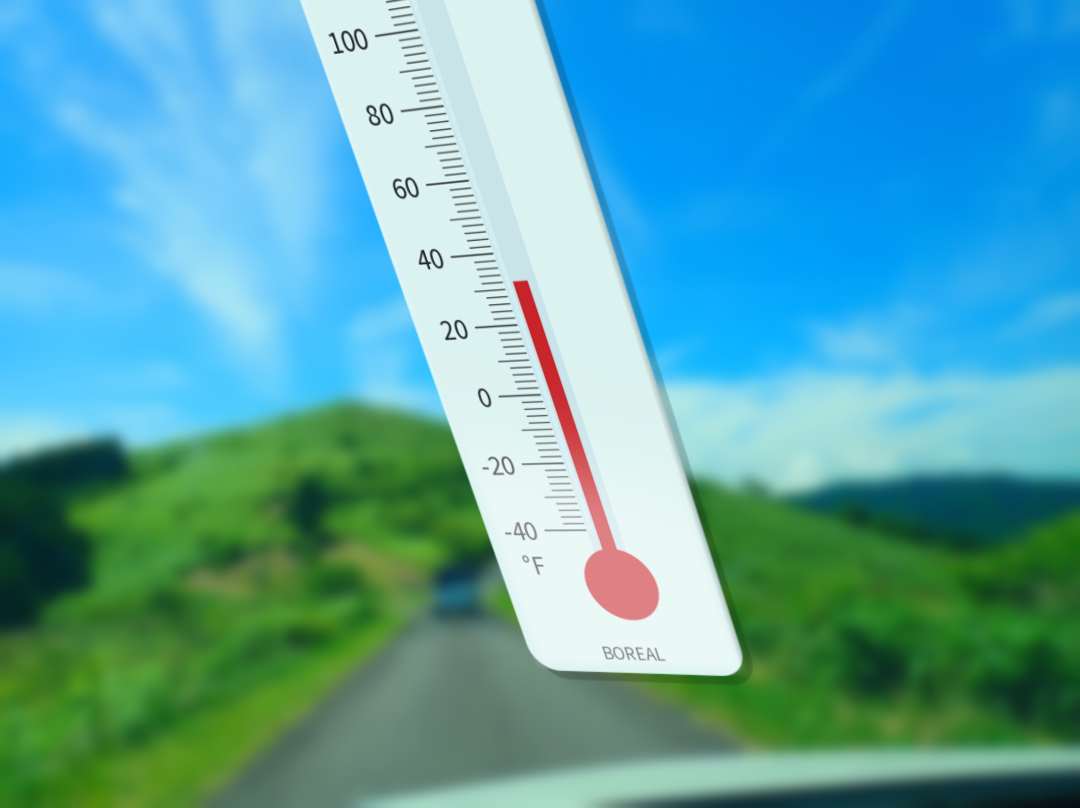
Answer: 32 °F
